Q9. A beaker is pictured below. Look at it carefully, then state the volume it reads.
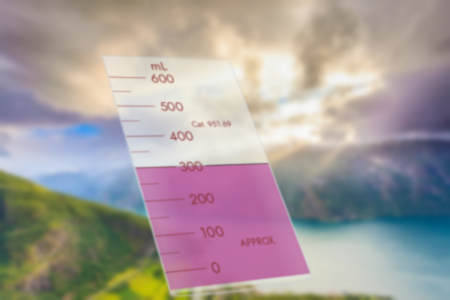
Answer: 300 mL
